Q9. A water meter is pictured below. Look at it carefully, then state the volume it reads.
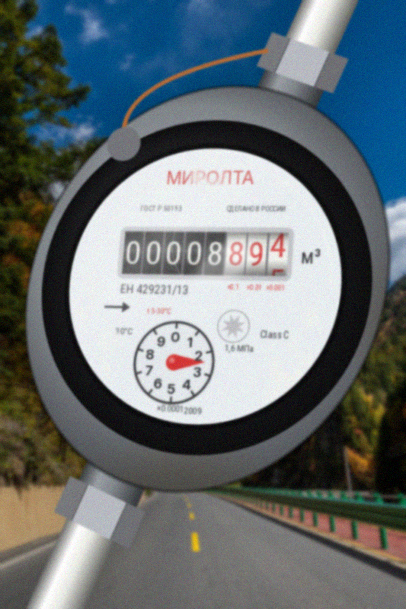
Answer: 8.8942 m³
